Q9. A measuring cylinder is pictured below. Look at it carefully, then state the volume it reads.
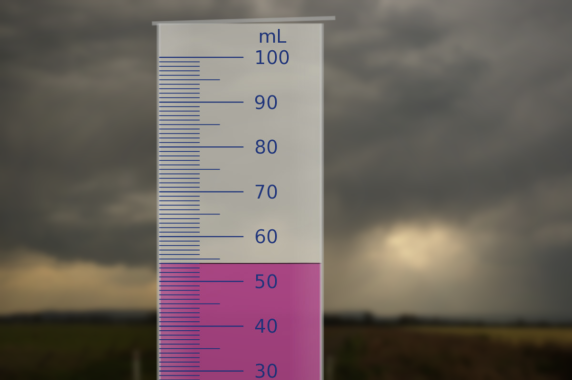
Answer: 54 mL
